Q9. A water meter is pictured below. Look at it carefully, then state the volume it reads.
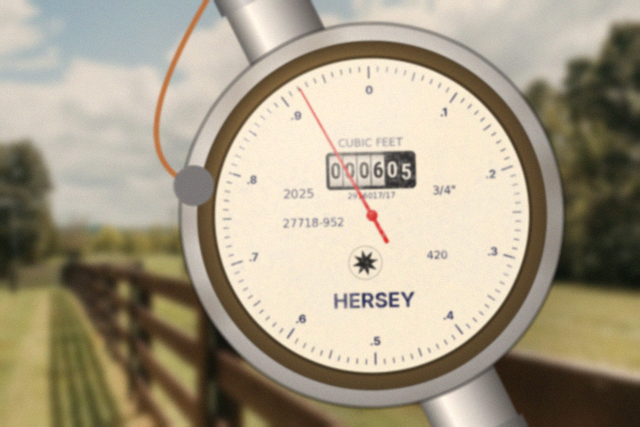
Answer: 604.92 ft³
